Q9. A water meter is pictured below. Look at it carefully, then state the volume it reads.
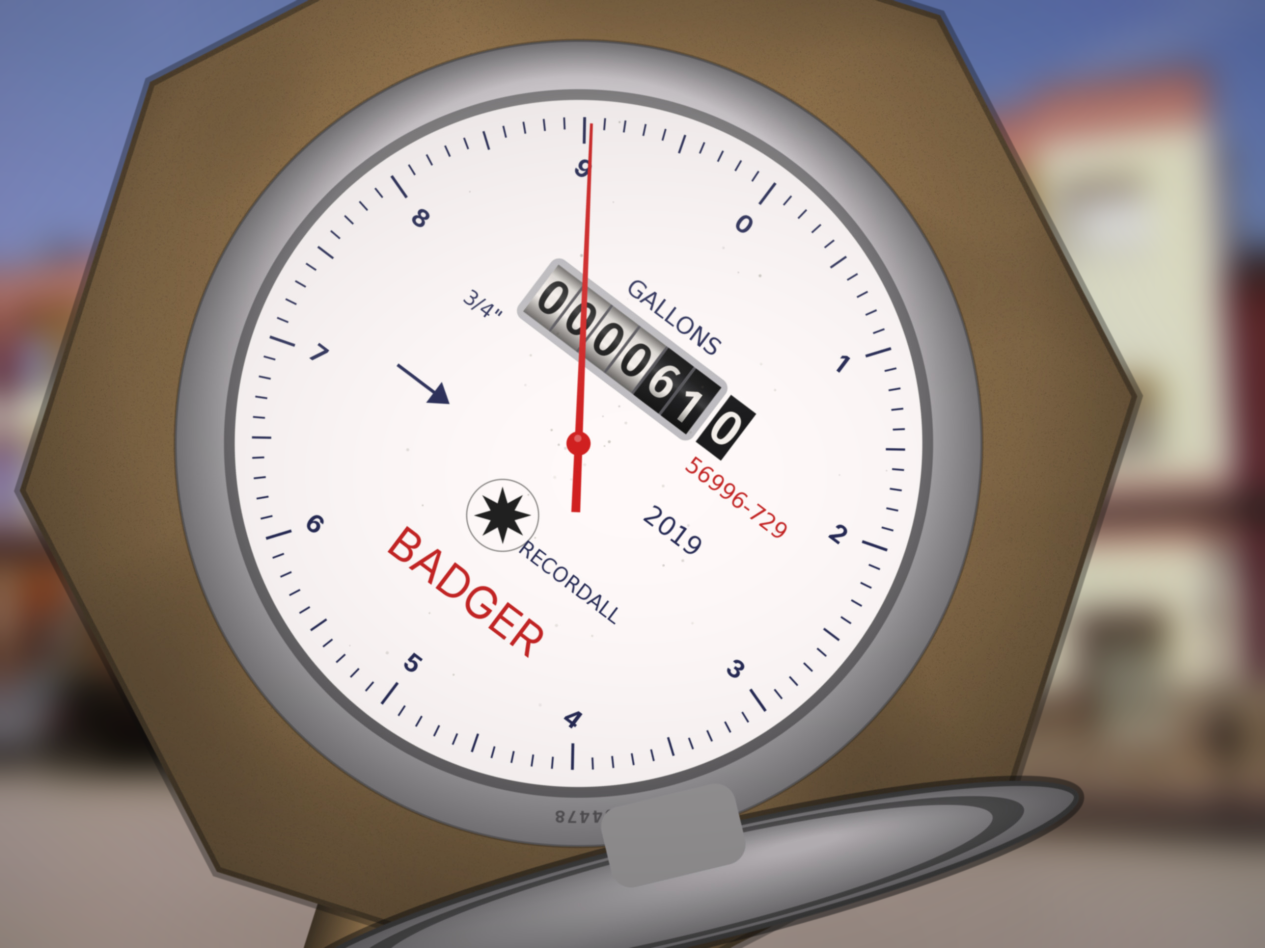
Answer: 609.0 gal
